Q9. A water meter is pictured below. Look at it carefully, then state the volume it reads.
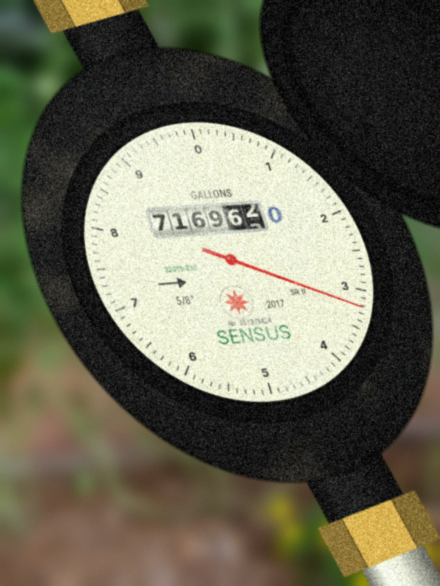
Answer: 7169623.2 gal
